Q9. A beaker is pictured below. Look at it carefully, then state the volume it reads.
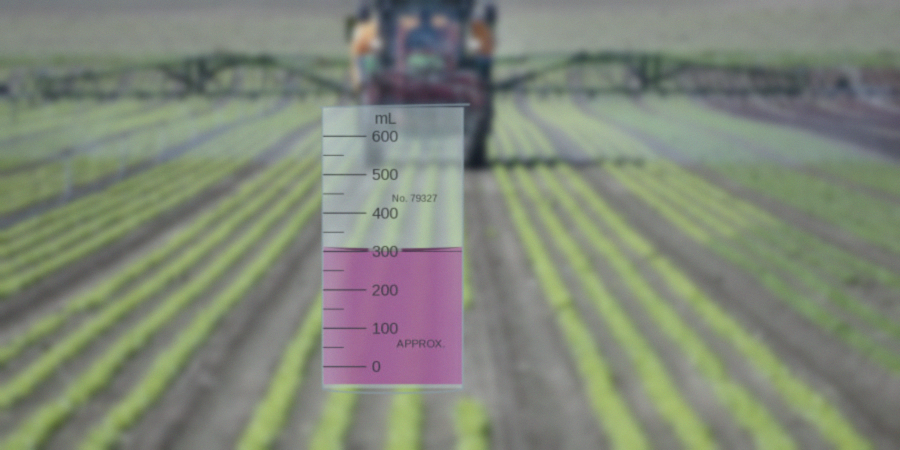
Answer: 300 mL
